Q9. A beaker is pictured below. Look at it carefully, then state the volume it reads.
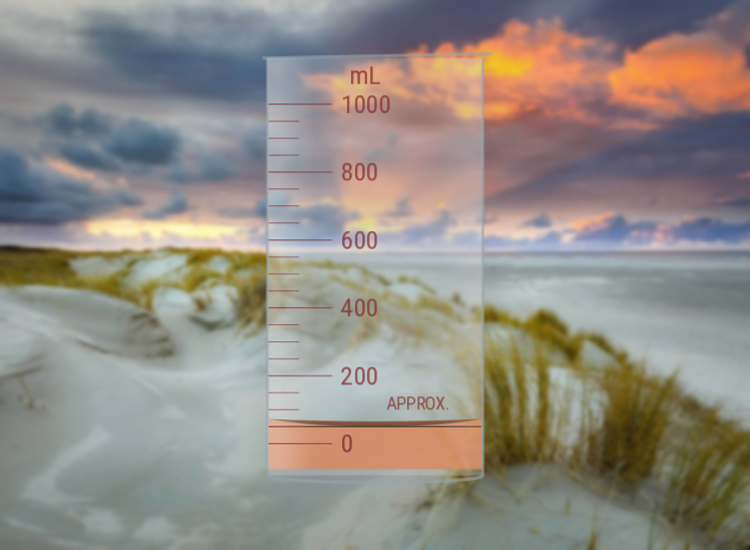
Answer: 50 mL
